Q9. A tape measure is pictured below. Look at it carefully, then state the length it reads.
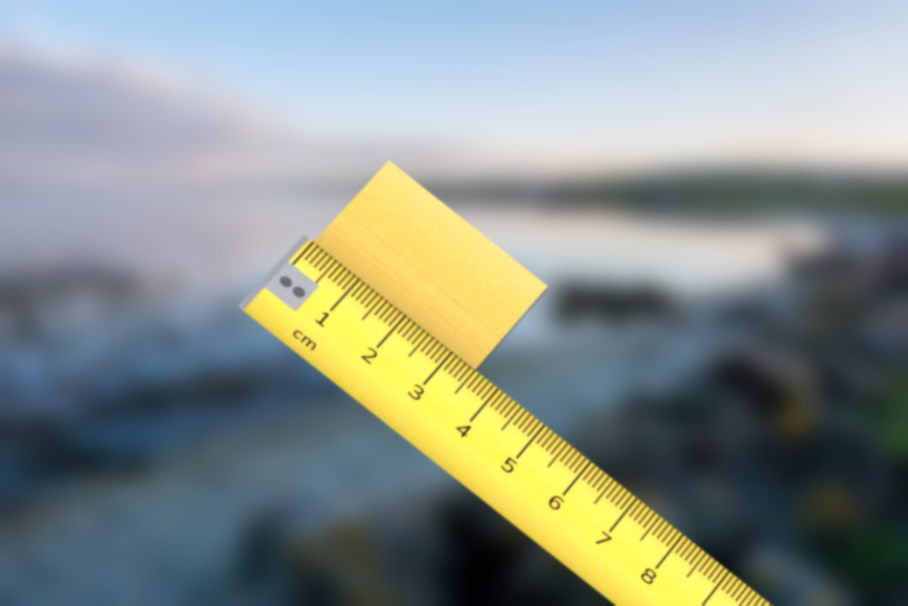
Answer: 3.5 cm
